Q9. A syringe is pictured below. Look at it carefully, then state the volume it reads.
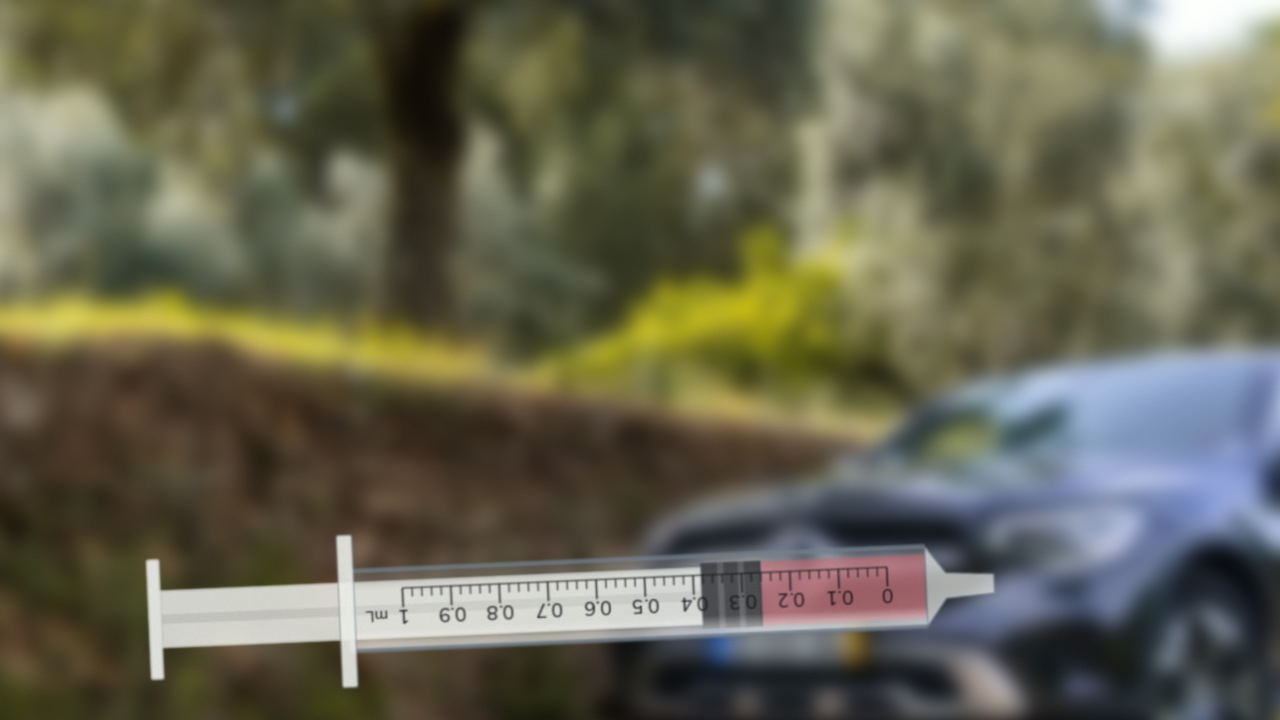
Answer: 0.26 mL
